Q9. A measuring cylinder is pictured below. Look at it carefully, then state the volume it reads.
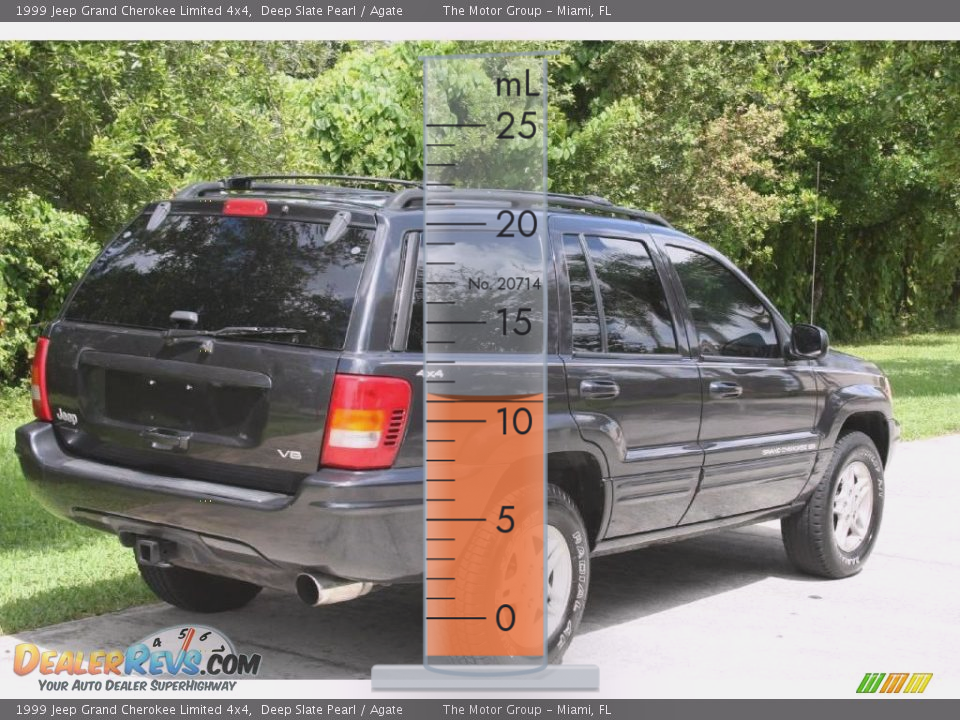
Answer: 11 mL
